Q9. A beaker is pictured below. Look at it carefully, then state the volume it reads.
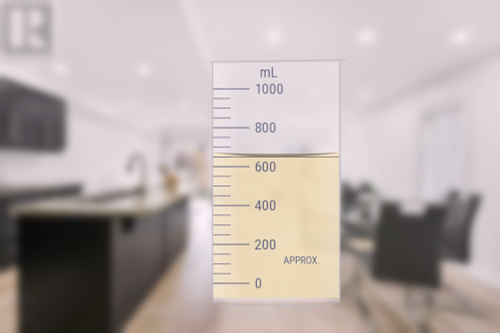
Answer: 650 mL
